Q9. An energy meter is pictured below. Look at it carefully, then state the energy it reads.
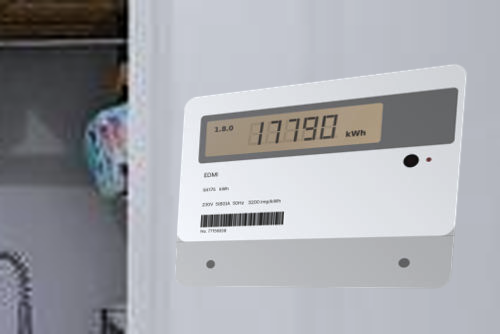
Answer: 17790 kWh
